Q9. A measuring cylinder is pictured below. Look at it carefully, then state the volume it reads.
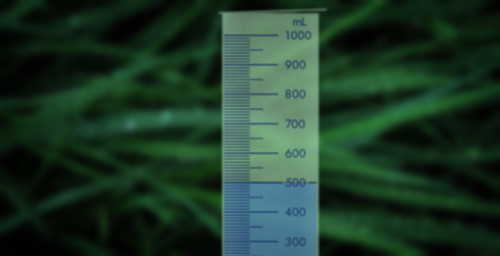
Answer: 500 mL
